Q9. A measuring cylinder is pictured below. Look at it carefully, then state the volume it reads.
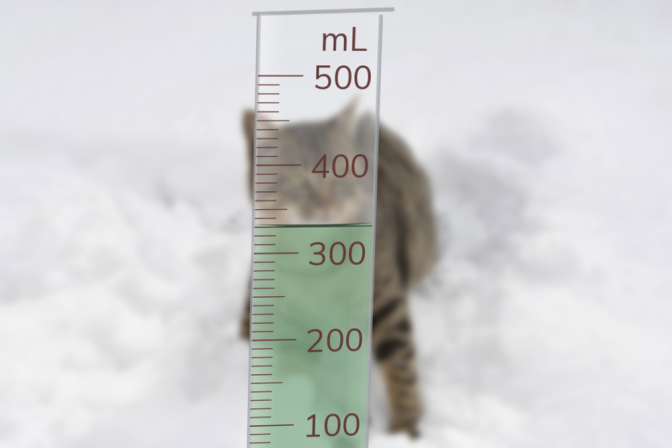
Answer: 330 mL
